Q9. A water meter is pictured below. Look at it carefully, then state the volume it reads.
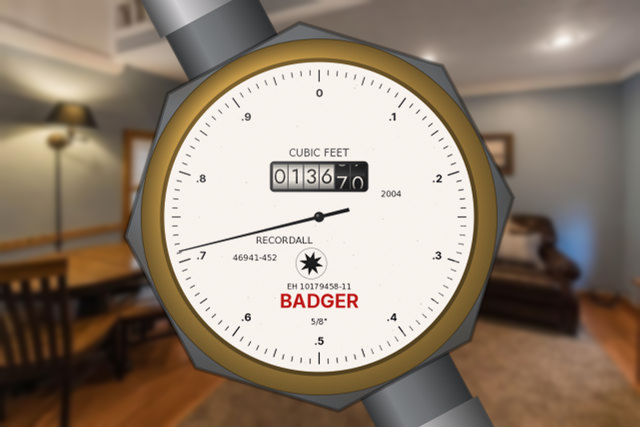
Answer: 13669.71 ft³
